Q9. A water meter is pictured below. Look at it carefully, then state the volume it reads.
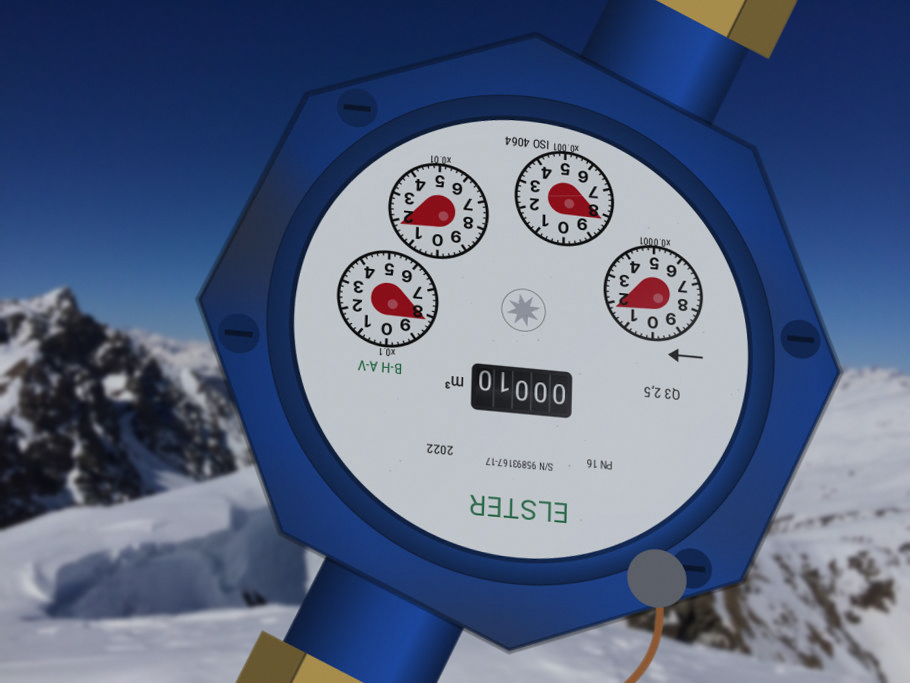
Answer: 9.8181 m³
